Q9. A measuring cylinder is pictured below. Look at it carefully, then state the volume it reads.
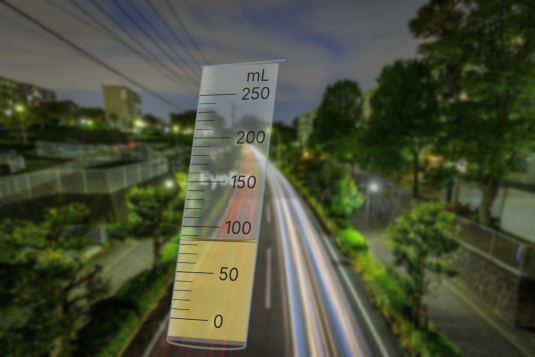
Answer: 85 mL
